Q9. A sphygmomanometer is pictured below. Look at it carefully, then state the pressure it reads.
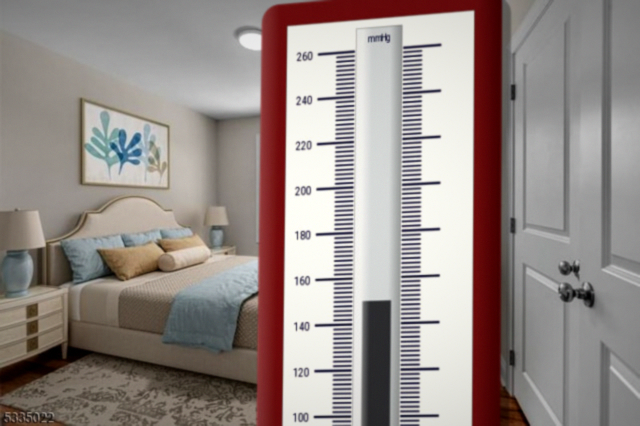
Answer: 150 mmHg
